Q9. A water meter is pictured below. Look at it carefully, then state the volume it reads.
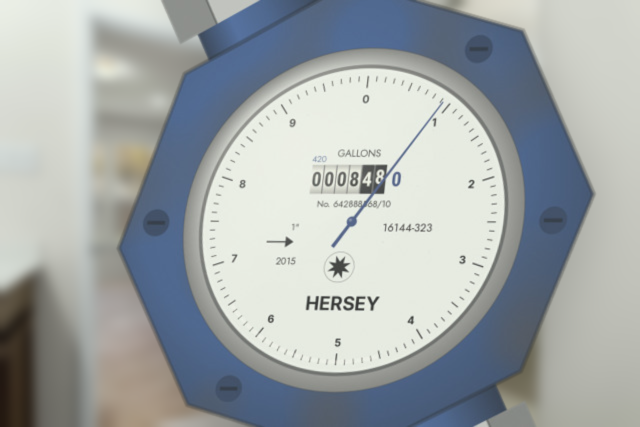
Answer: 8480.9 gal
